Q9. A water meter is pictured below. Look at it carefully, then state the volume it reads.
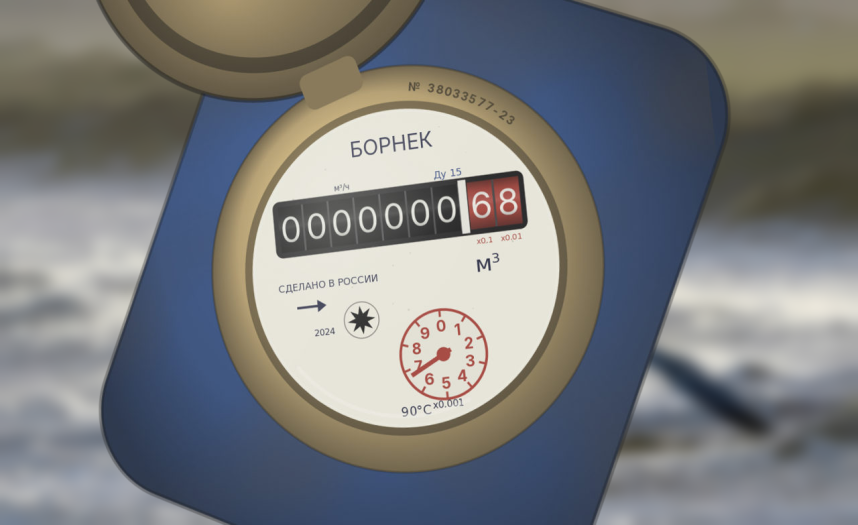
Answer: 0.686 m³
